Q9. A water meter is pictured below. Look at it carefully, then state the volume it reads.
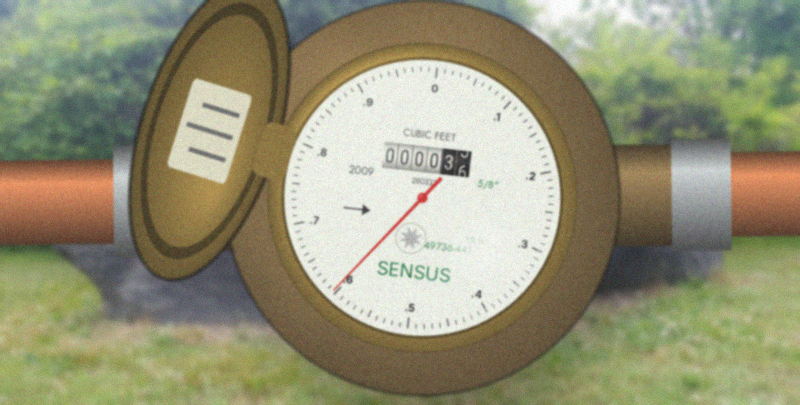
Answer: 35.60 ft³
